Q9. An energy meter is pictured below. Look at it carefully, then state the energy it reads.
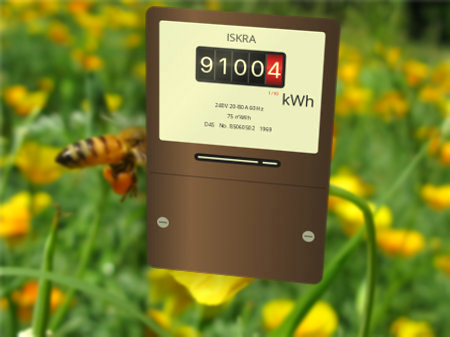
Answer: 9100.4 kWh
